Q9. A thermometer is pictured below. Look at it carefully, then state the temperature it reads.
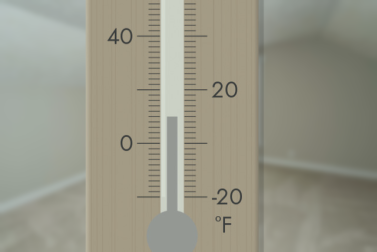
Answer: 10 °F
